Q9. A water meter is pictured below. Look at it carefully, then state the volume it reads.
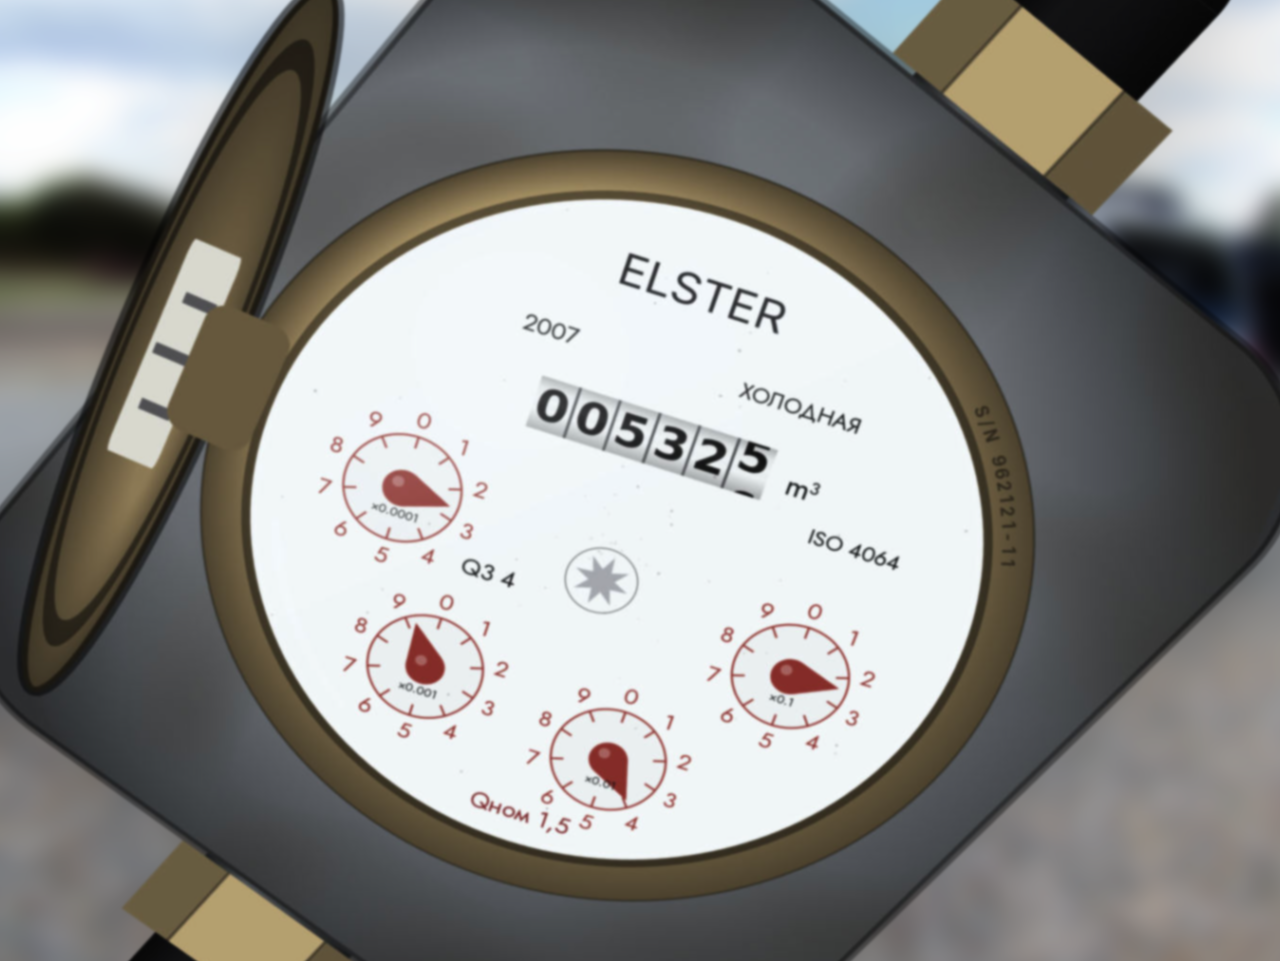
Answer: 5325.2392 m³
